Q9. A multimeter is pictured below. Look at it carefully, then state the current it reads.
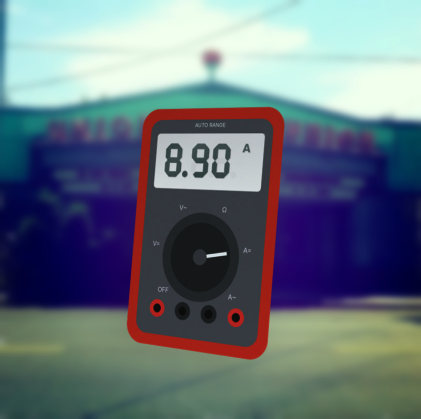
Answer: 8.90 A
